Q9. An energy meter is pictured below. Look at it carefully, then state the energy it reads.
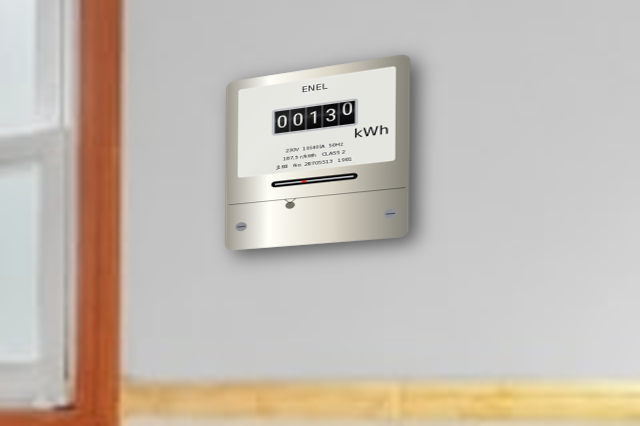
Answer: 130 kWh
